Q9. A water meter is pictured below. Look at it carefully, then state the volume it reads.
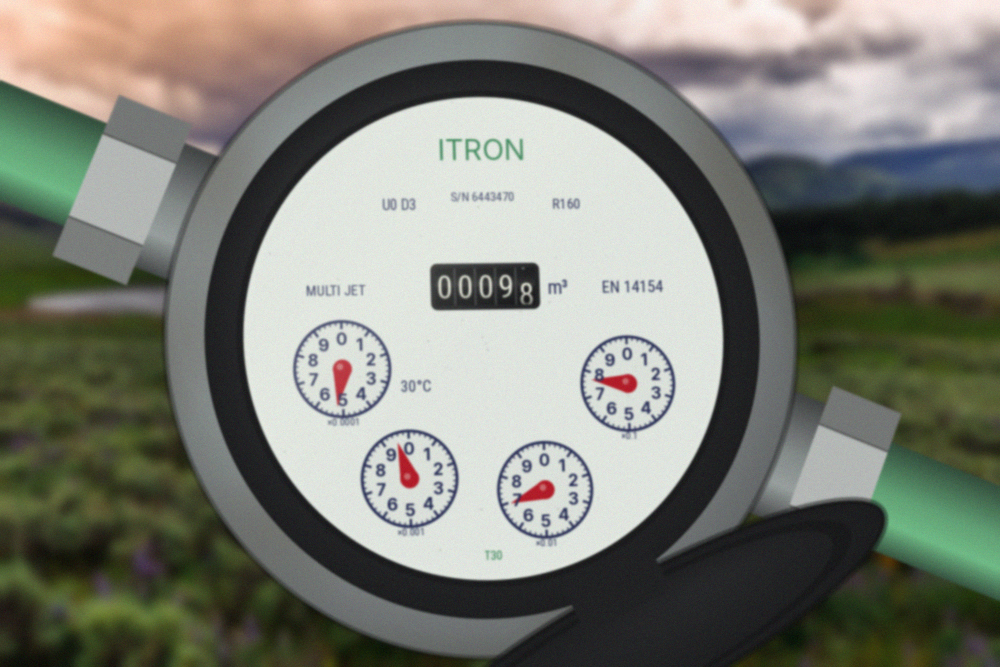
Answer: 97.7695 m³
